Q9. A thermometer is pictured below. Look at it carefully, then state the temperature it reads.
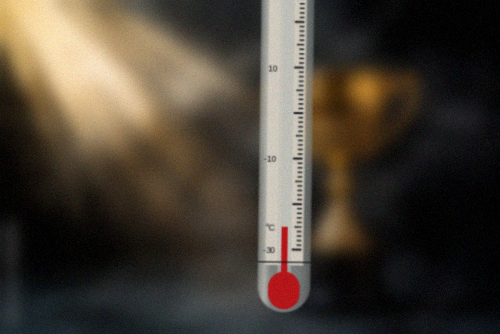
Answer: -25 °C
